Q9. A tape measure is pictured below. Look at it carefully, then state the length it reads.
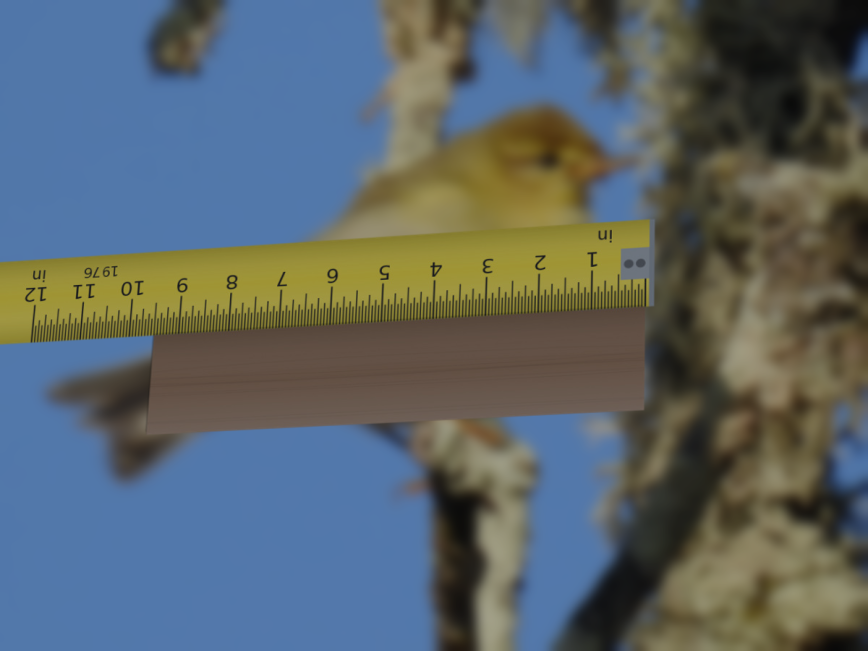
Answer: 9.5 in
